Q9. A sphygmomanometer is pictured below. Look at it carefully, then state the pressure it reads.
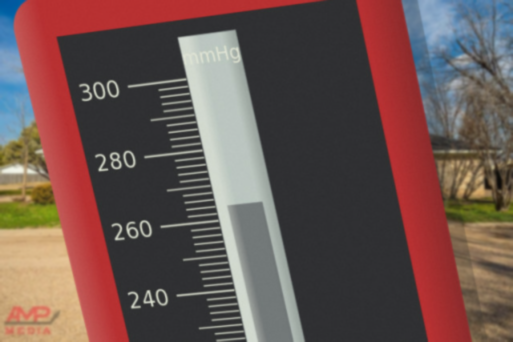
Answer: 264 mmHg
